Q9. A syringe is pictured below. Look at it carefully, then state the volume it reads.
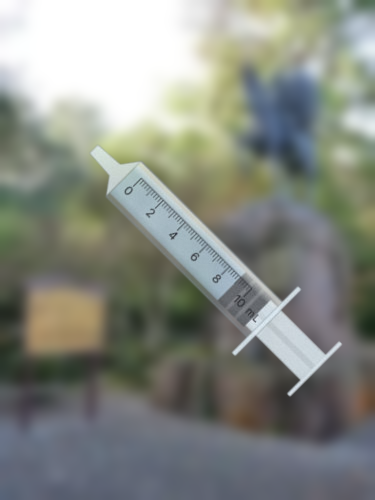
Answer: 9 mL
